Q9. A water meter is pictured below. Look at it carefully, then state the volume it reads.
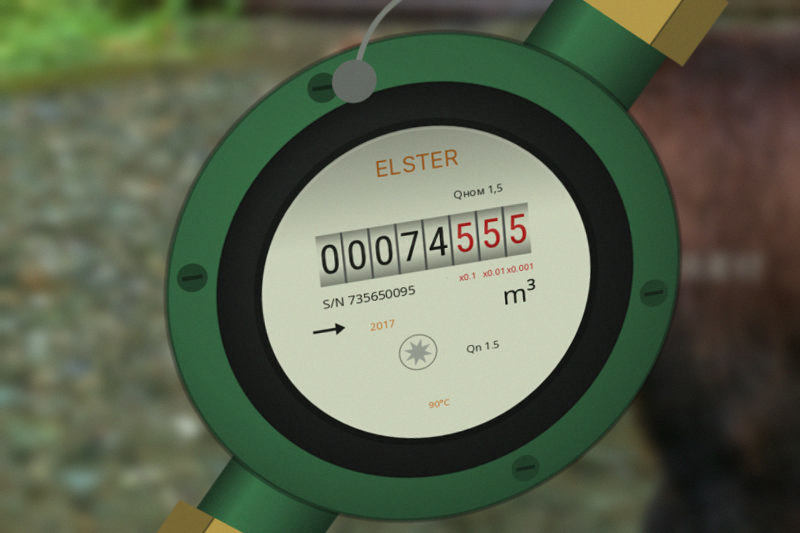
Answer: 74.555 m³
